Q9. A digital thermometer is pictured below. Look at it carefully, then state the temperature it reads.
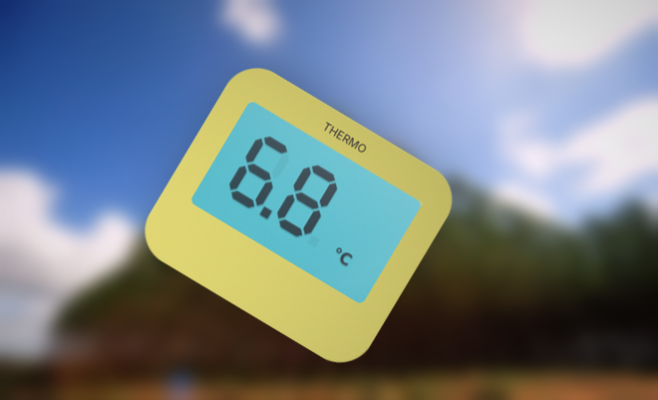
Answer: 6.8 °C
